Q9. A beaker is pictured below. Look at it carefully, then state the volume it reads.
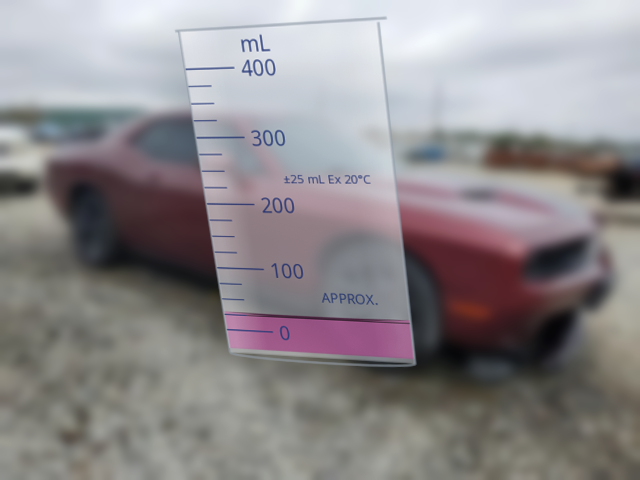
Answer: 25 mL
